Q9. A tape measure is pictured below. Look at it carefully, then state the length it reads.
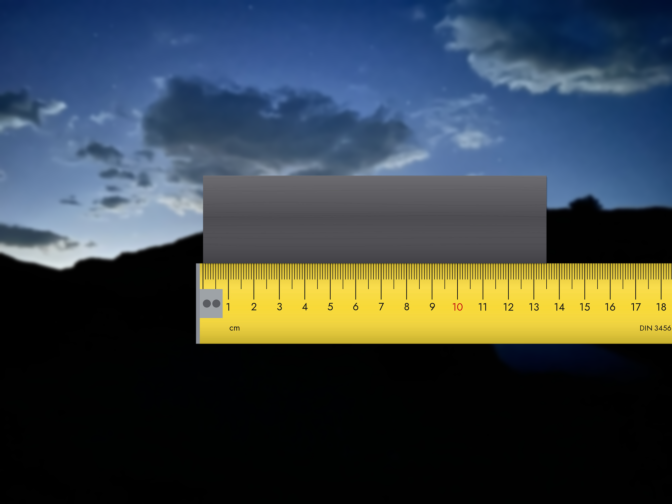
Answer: 13.5 cm
